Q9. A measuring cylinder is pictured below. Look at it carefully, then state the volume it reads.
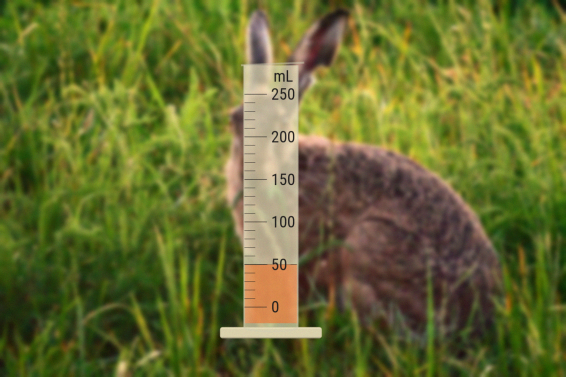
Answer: 50 mL
